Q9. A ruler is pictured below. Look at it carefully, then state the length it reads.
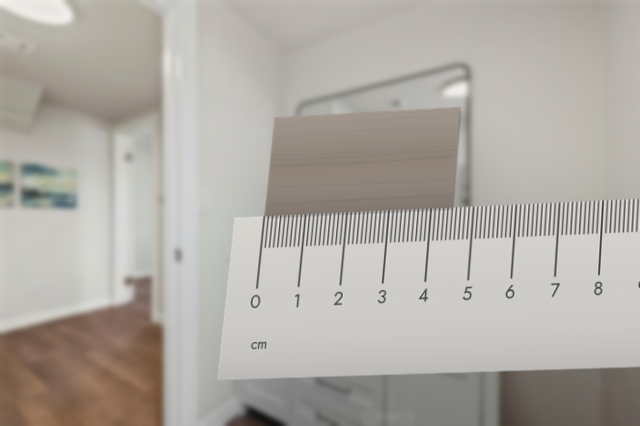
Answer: 4.5 cm
